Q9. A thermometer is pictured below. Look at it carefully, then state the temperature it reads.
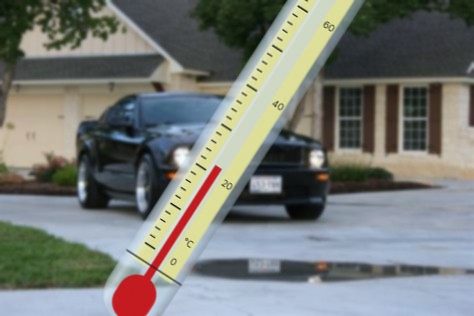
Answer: 22 °C
